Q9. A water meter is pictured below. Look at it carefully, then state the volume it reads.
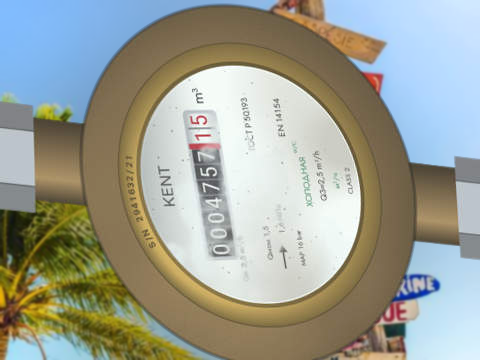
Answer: 4757.15 m³
